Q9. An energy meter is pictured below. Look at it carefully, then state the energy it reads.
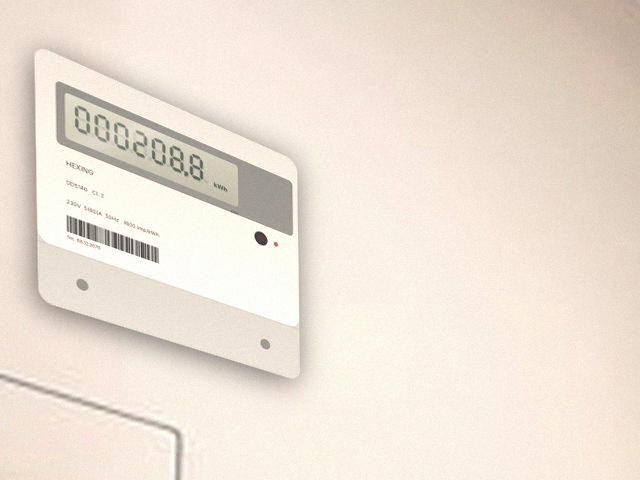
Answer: 208.8 kWh
